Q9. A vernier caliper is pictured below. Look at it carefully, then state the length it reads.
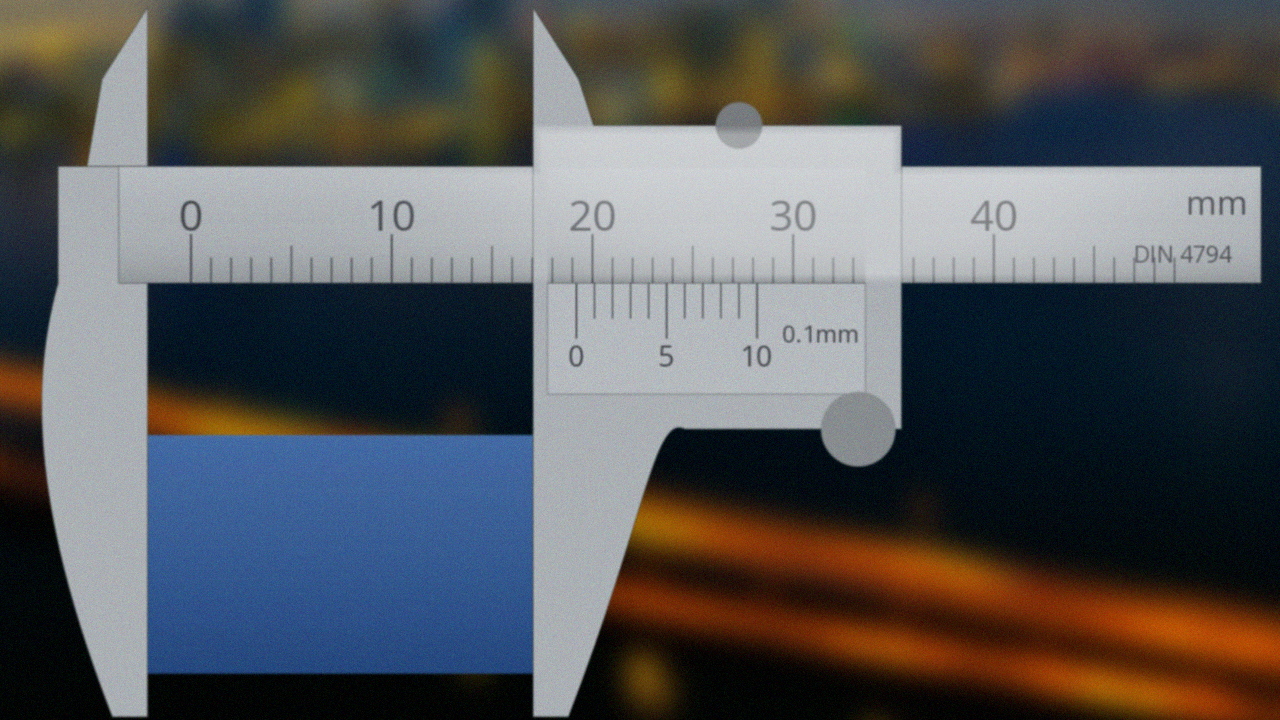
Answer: 19.2 mm
